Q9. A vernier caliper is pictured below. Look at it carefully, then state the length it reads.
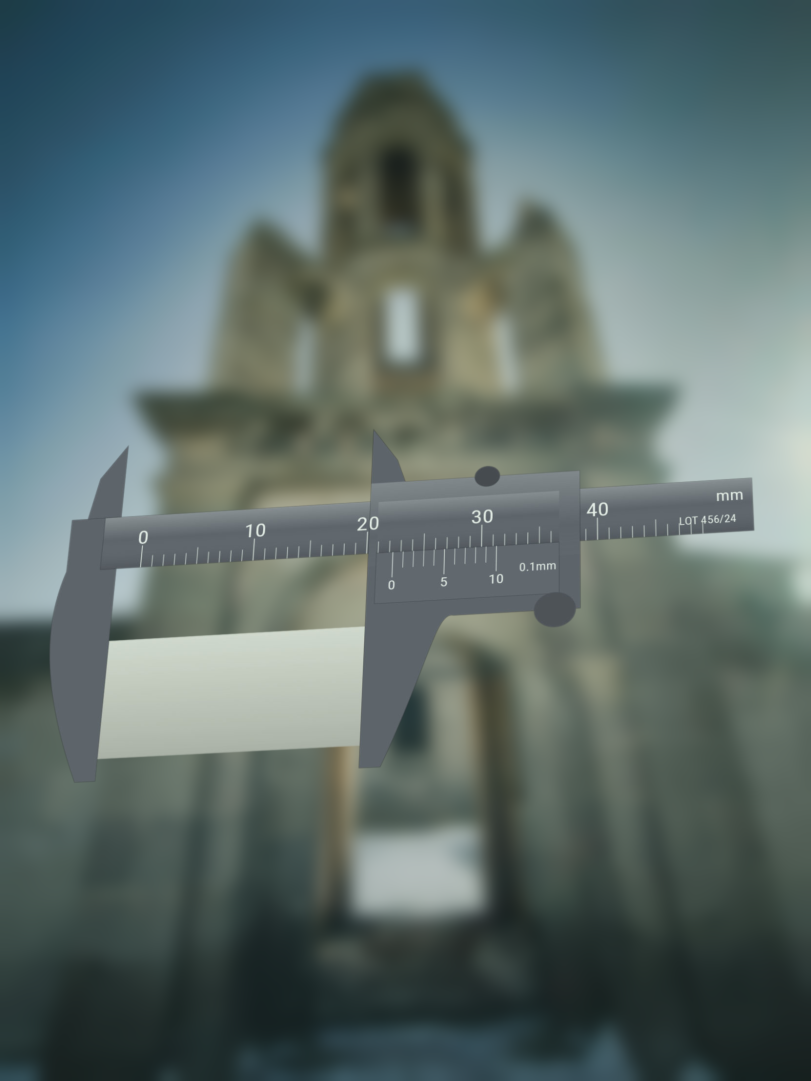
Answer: 22.3 mm
